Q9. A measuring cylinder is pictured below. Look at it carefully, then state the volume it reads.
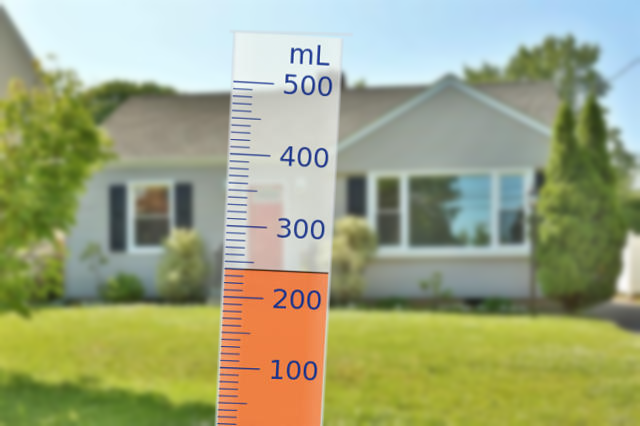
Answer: 240 mL
